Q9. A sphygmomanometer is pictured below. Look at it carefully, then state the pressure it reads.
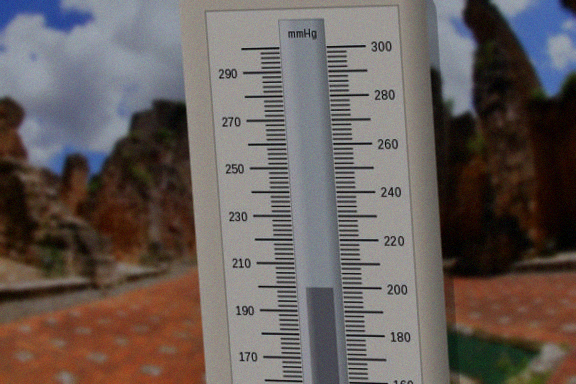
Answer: 200 mmHg
